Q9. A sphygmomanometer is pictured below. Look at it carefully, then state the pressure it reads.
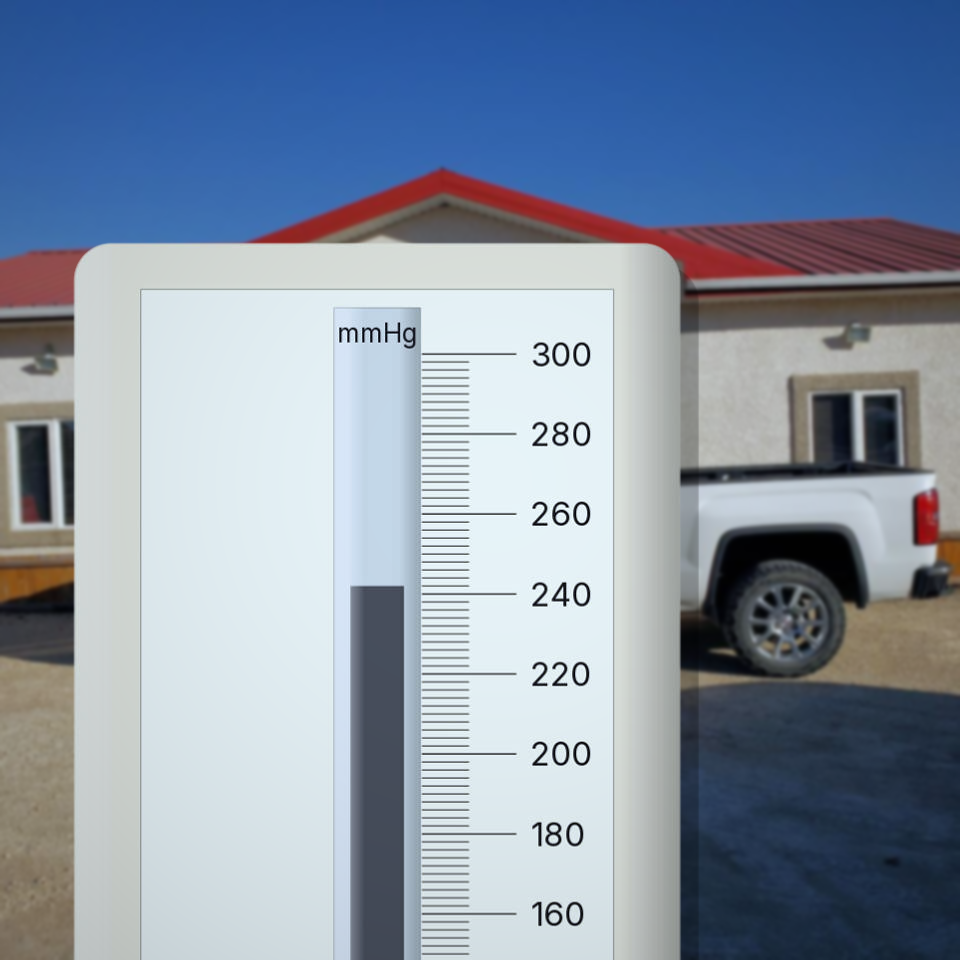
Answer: 242 mmHg
